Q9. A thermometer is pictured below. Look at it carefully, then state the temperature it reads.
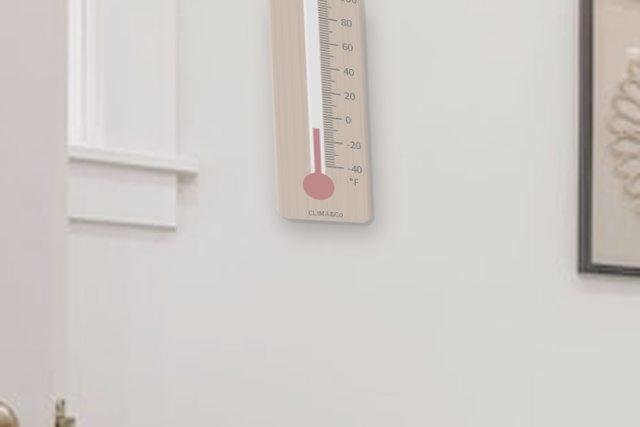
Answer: -10 °F
